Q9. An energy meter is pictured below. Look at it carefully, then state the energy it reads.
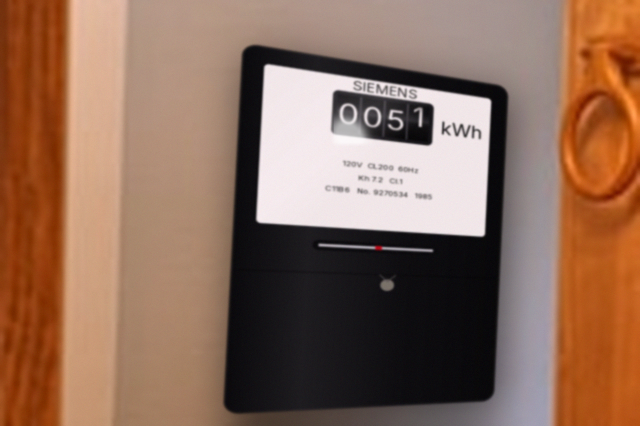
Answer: 51 kWh
